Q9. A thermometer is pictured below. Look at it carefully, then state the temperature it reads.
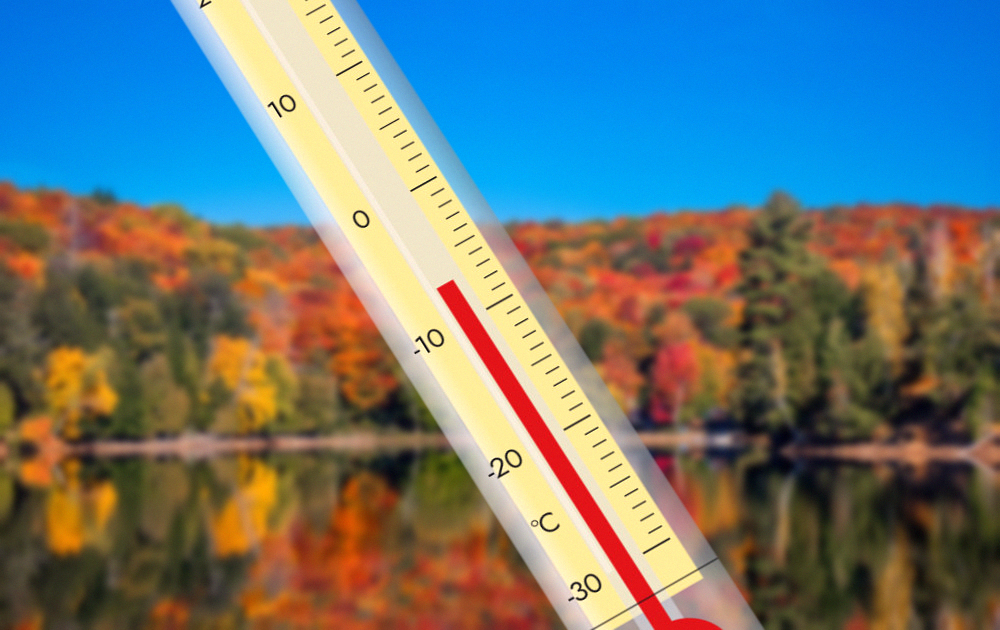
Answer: -7 °C
